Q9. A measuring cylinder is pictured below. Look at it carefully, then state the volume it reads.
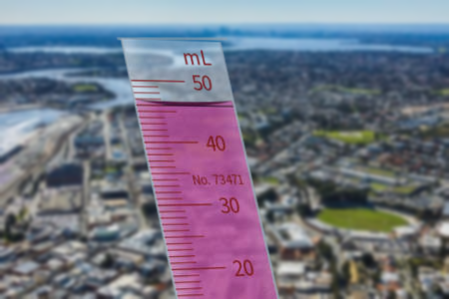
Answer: 46 mL
